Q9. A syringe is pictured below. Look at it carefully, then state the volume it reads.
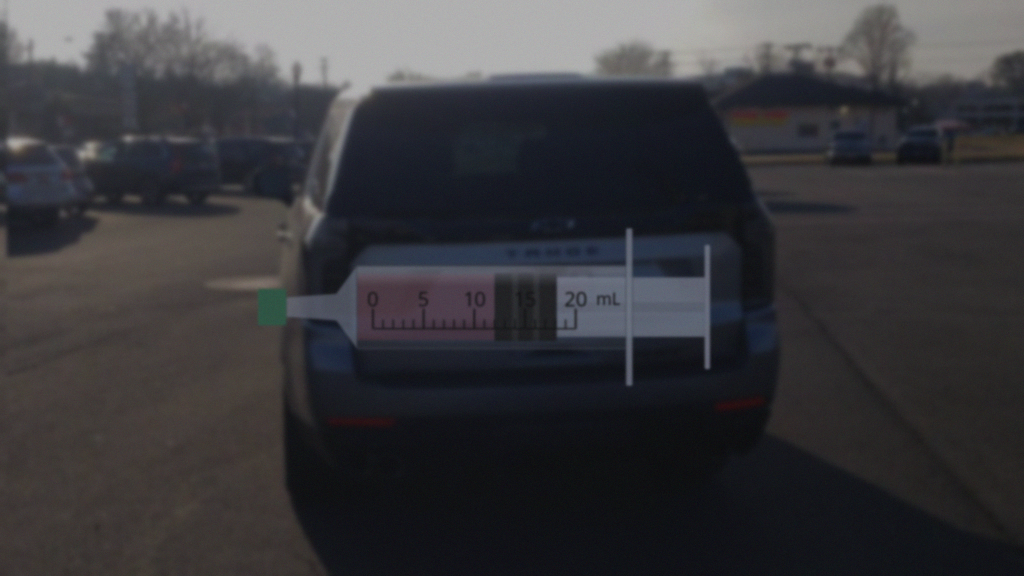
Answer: 12 mL
